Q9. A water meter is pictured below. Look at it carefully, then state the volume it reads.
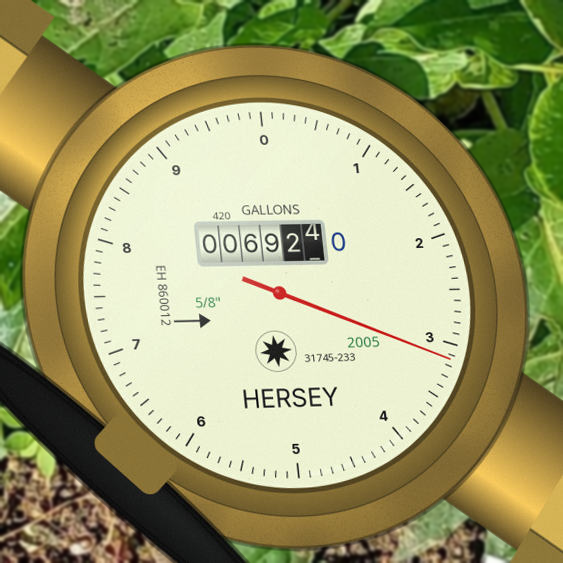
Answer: 69243.1 gal
